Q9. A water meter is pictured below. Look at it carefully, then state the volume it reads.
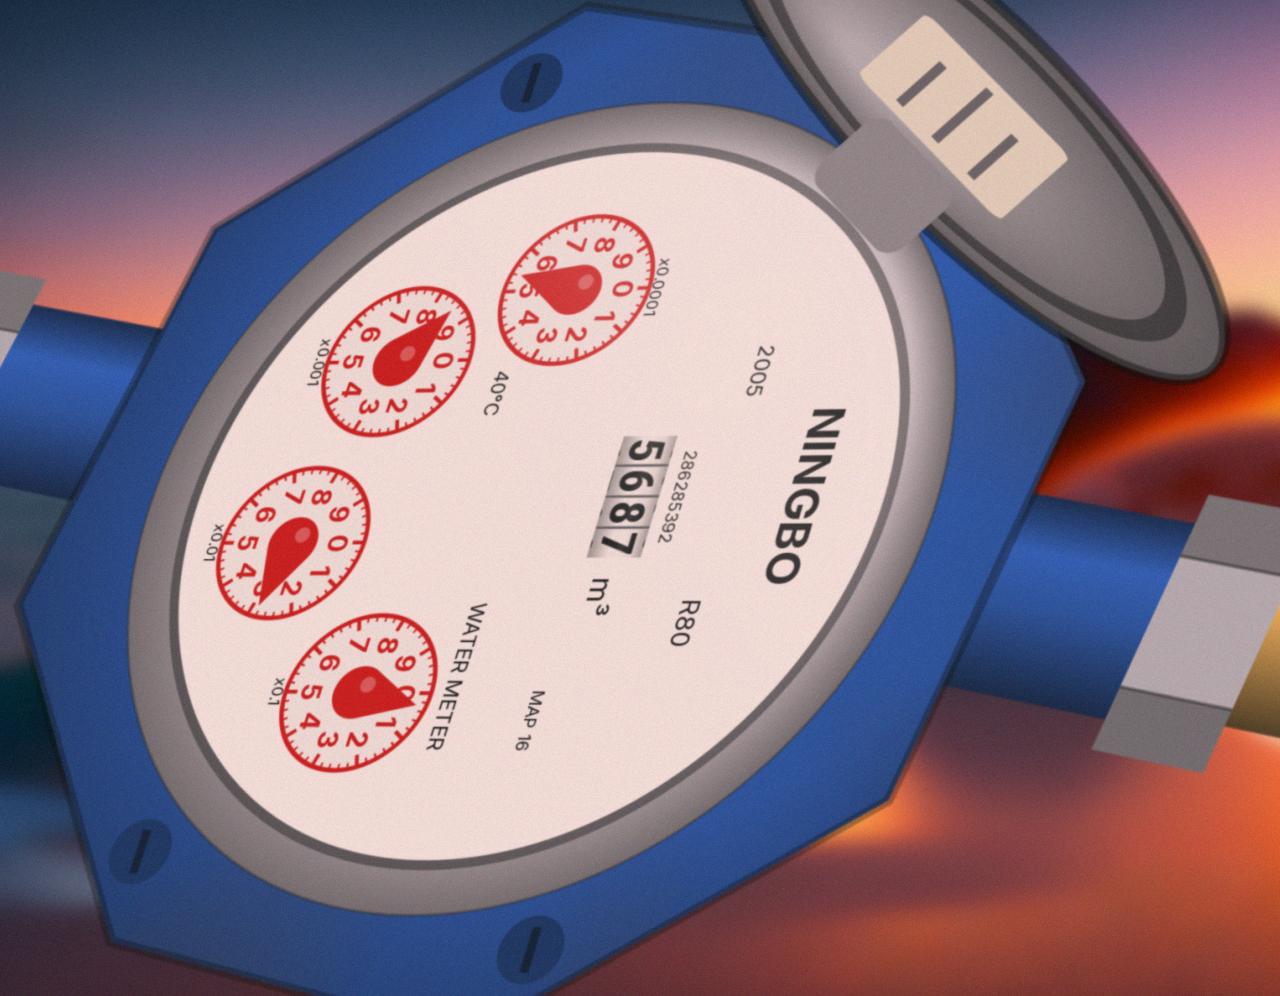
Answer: 5687.0285 m³
